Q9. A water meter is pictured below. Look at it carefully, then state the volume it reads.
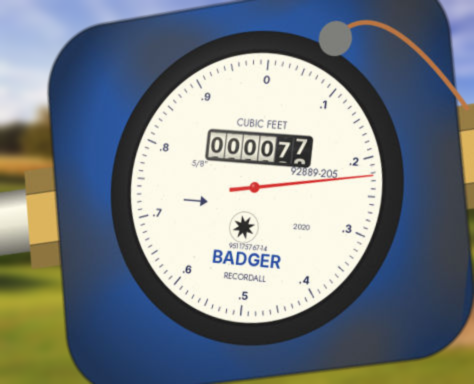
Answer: 77.22 ft³
